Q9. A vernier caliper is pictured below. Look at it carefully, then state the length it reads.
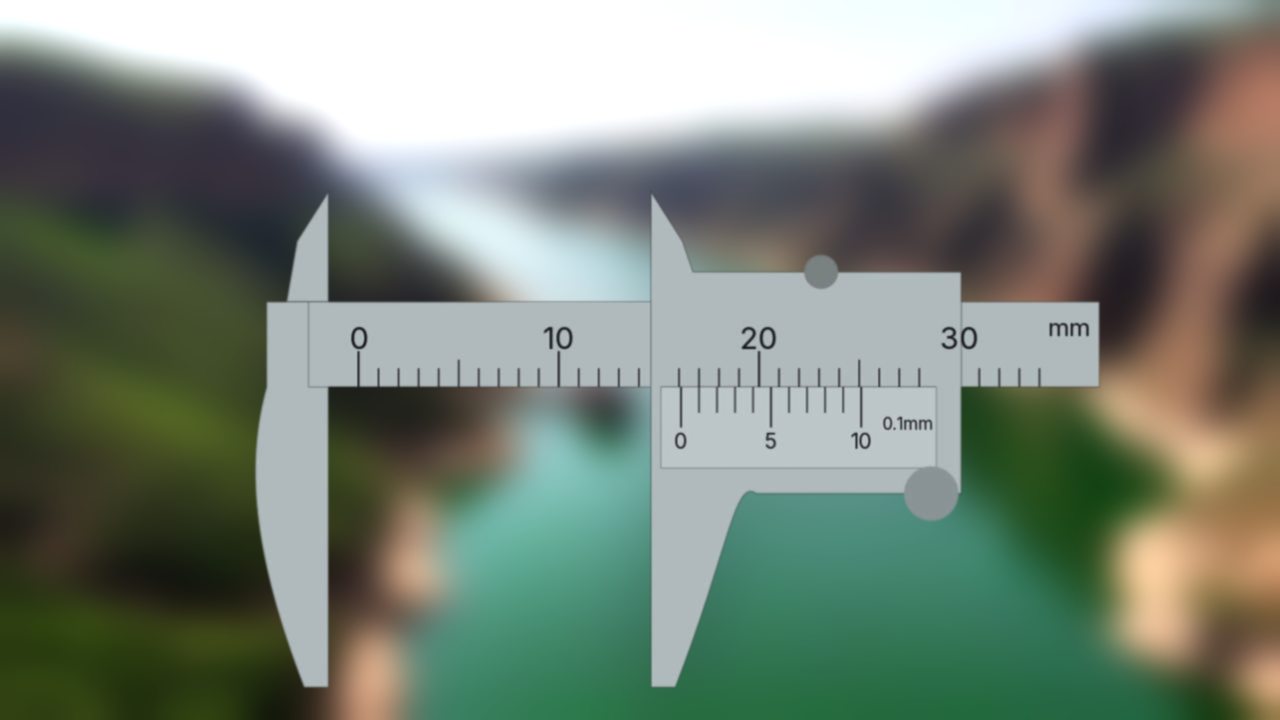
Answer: 16.1 mm
